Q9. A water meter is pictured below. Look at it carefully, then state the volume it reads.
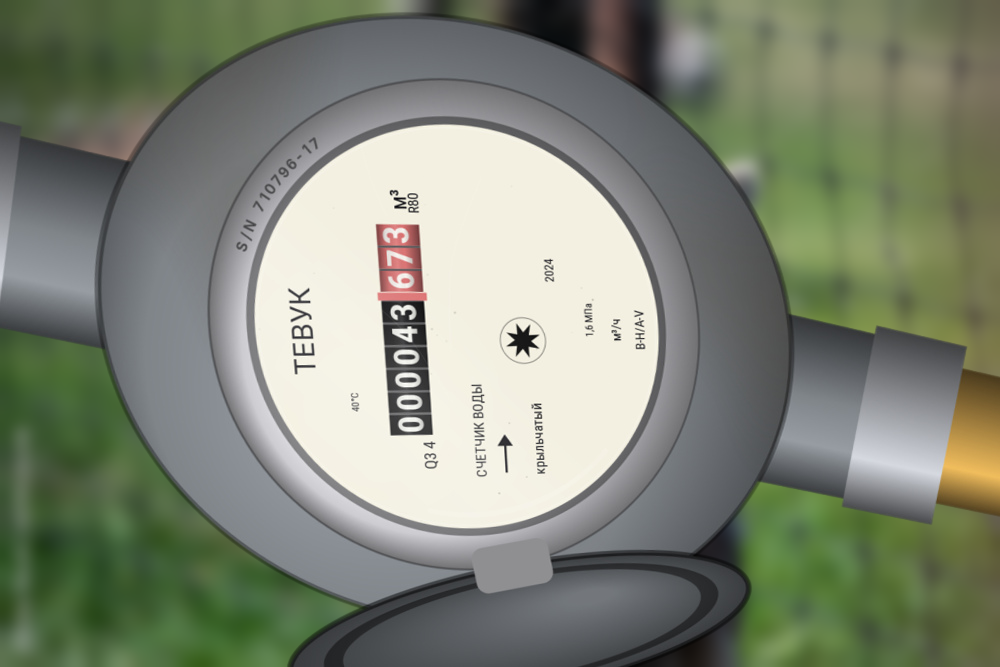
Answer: 43.673 m³
